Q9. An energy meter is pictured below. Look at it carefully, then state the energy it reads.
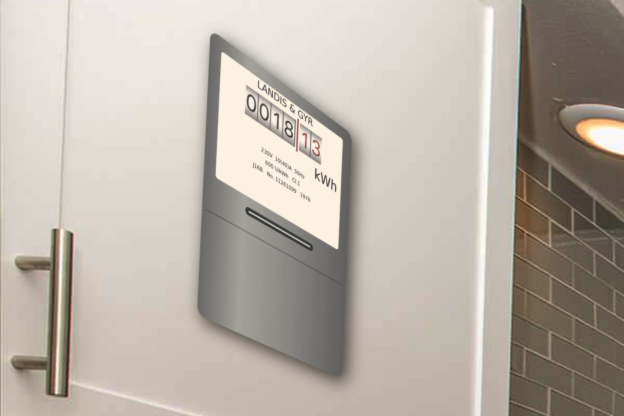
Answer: 18.13 kWh
